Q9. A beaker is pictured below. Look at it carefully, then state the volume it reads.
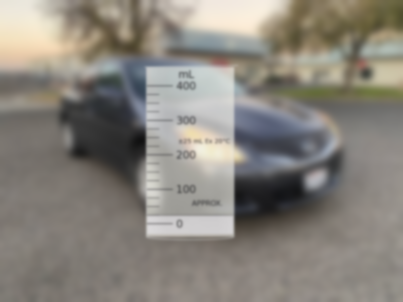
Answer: 25 mL
